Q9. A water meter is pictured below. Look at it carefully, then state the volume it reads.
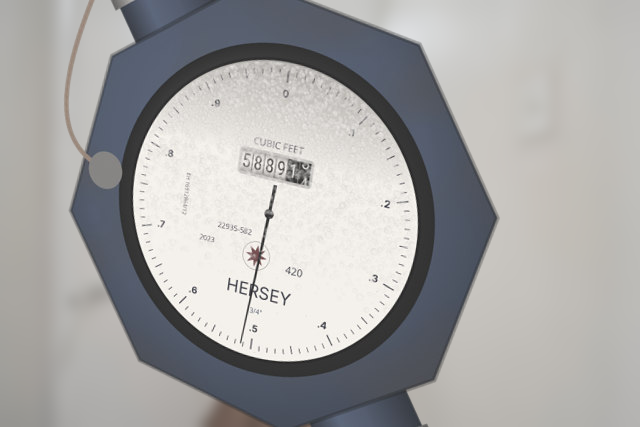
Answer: 588913.51 ft³
